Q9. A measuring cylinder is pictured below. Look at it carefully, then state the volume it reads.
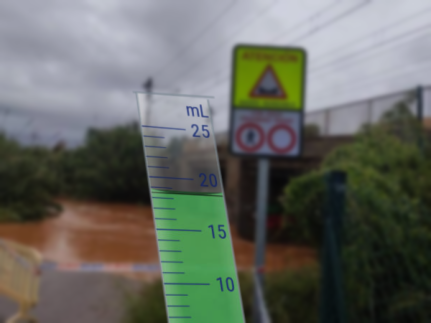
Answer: 18.5 mL
